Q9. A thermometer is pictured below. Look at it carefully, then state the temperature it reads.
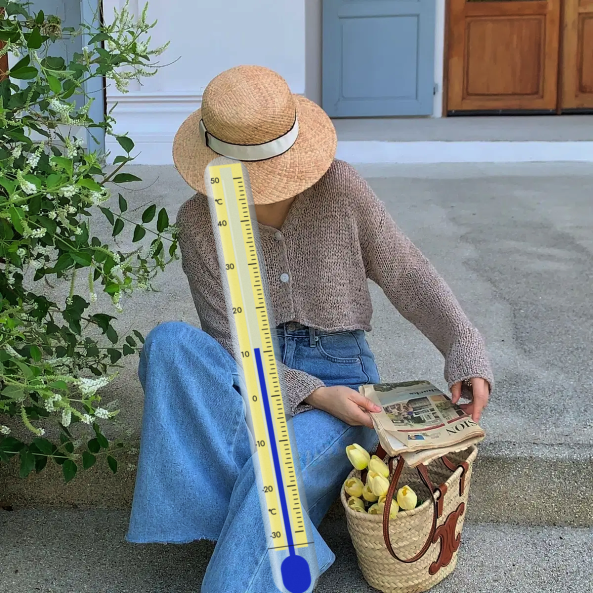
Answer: 11 °C
